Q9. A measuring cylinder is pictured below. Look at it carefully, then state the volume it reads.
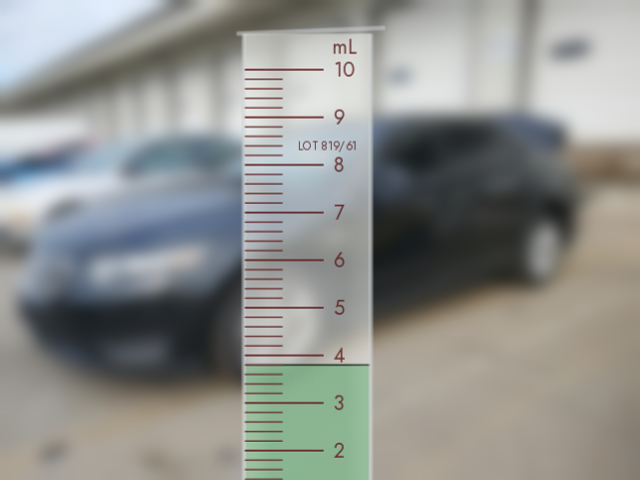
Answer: 3.8 mL
